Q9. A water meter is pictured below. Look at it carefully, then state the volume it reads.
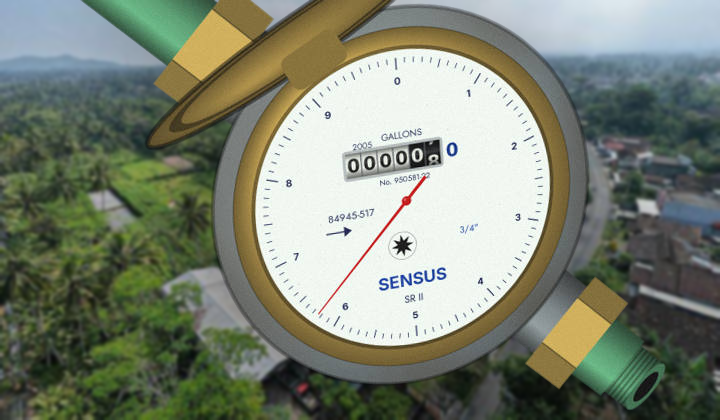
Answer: 76.2 gal
